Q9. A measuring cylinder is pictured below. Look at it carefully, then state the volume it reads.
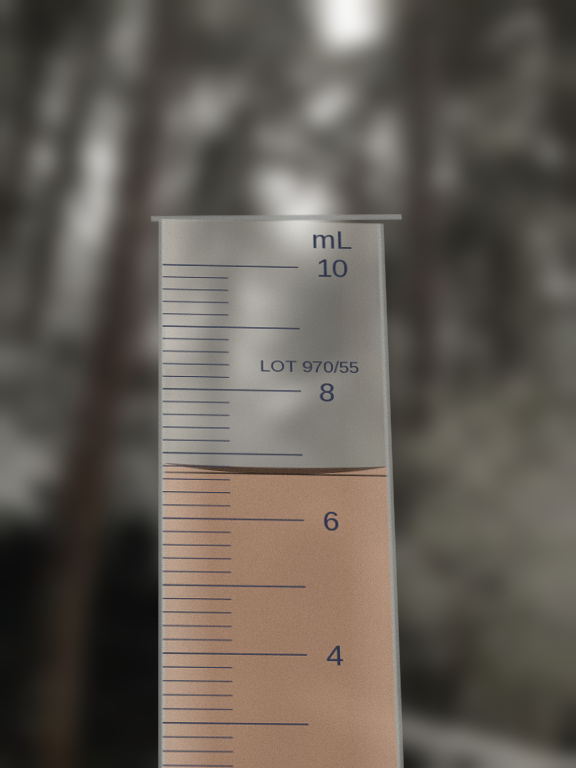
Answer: 6.7 mL
